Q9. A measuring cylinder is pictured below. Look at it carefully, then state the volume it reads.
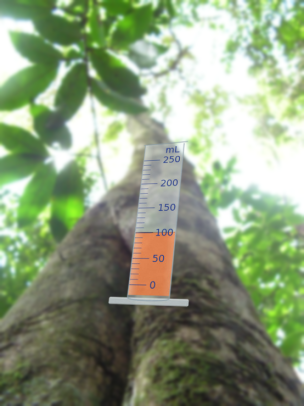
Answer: 100 mL
